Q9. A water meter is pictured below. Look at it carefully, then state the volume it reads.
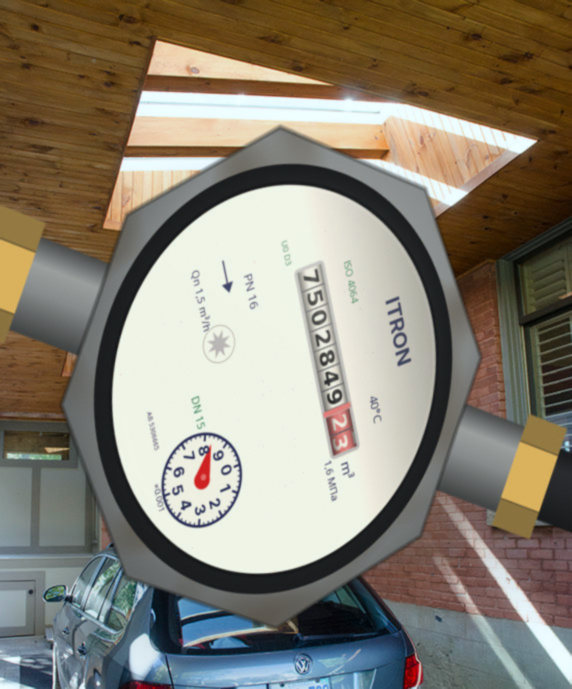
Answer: 7502849.228 m³
